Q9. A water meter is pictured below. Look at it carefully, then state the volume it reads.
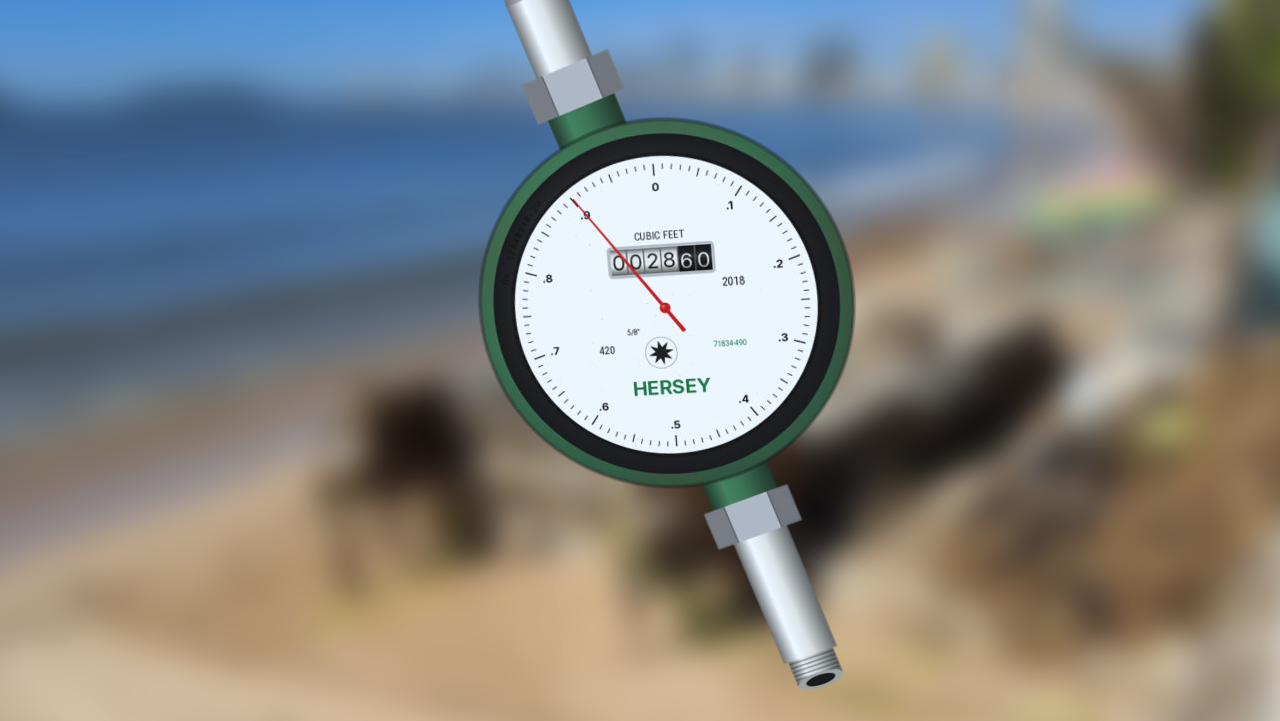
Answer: 2859.90 ft³
